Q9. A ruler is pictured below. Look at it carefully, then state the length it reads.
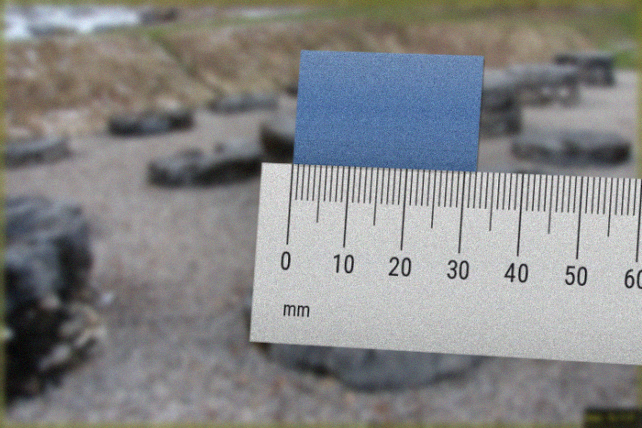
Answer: 32 mm
